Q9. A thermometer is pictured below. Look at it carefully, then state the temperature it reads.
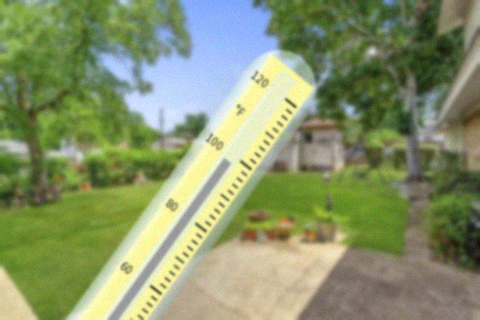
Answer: 98 °F
